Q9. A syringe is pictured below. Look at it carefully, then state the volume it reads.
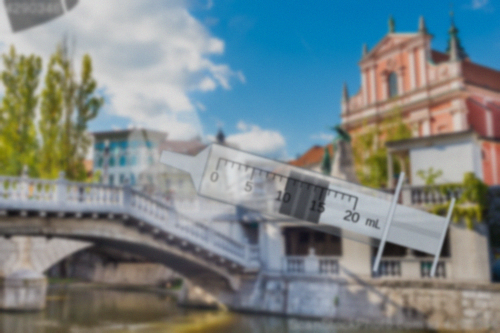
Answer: 10 mL
